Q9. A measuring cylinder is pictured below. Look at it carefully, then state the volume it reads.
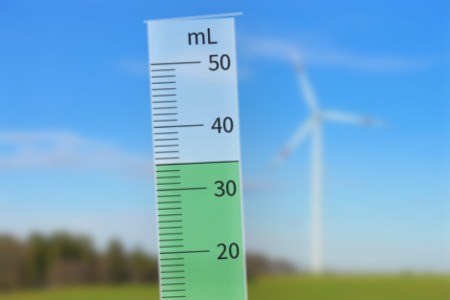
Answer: 34 mL
